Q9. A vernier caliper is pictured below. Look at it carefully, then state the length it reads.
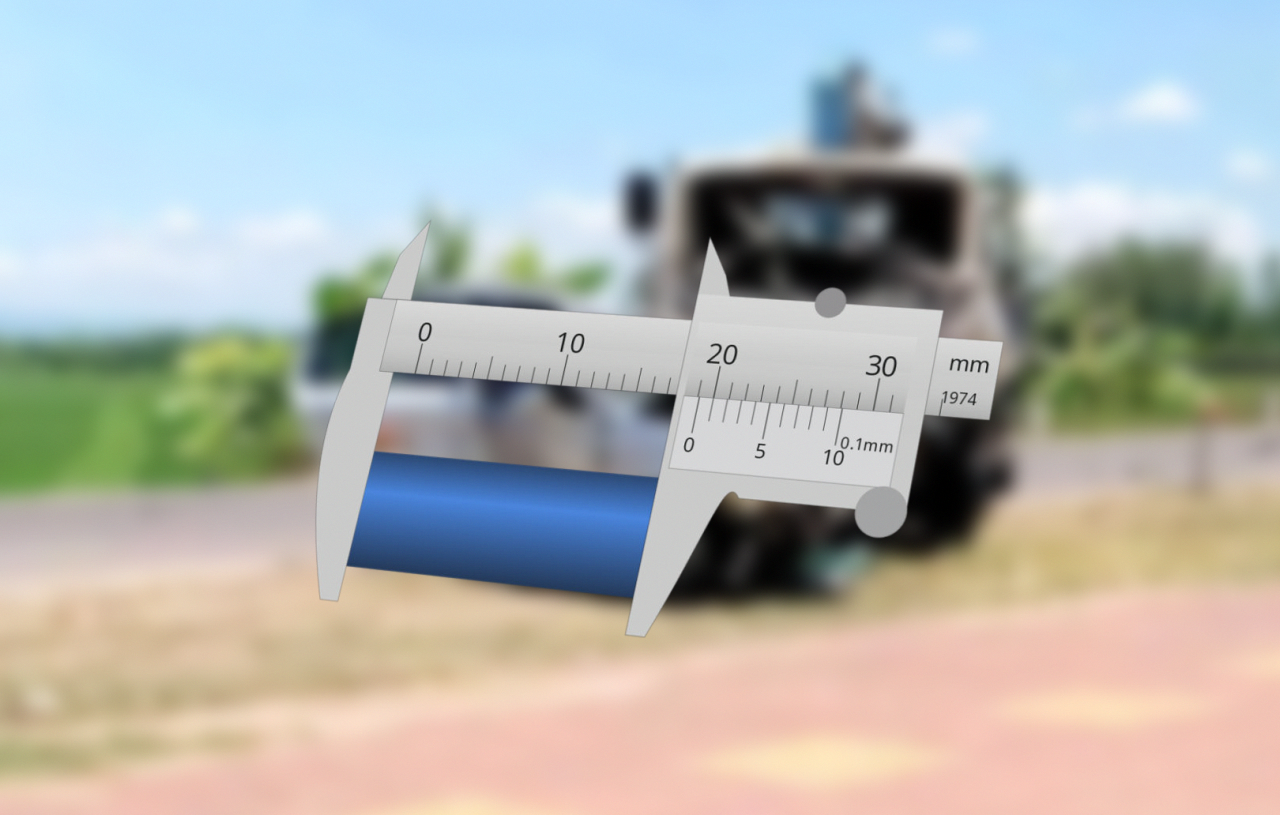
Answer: 19.1 mm
